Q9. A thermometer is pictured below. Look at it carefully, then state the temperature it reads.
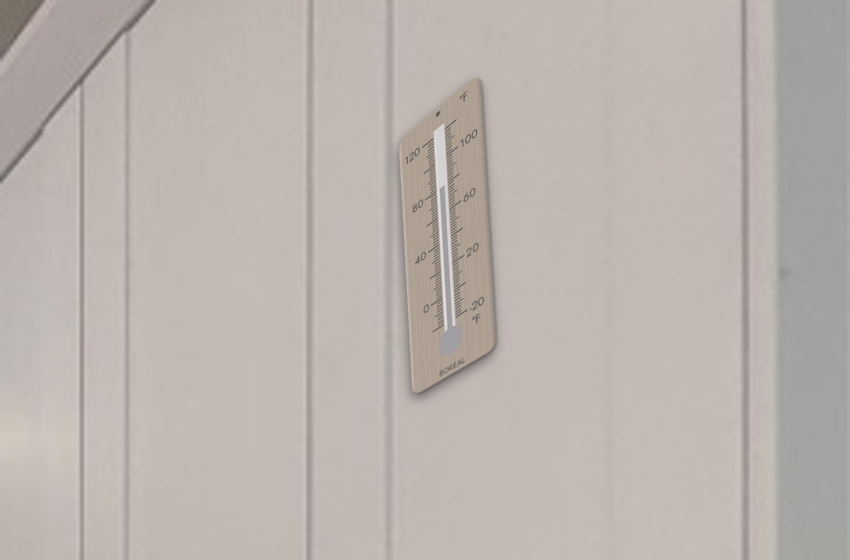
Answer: 80 °F
